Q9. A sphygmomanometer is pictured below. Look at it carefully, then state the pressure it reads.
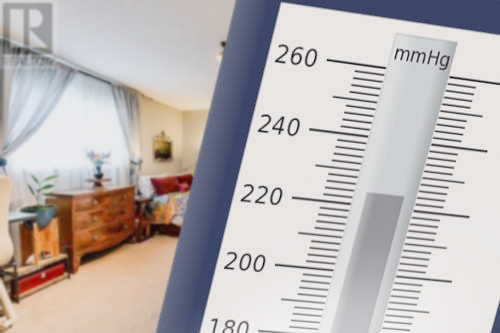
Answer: 224 mmHg
